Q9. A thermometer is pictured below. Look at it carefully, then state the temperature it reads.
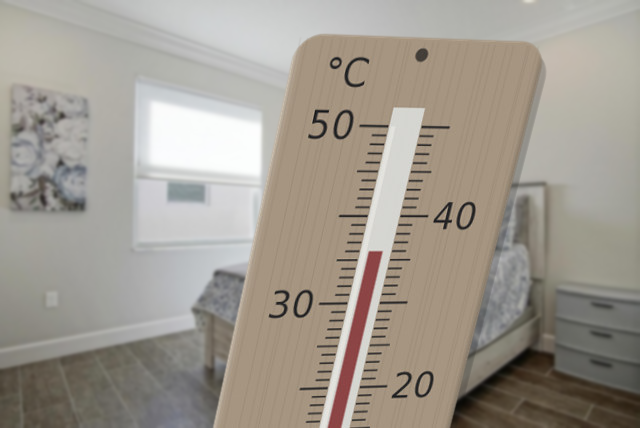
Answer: 36 °C
